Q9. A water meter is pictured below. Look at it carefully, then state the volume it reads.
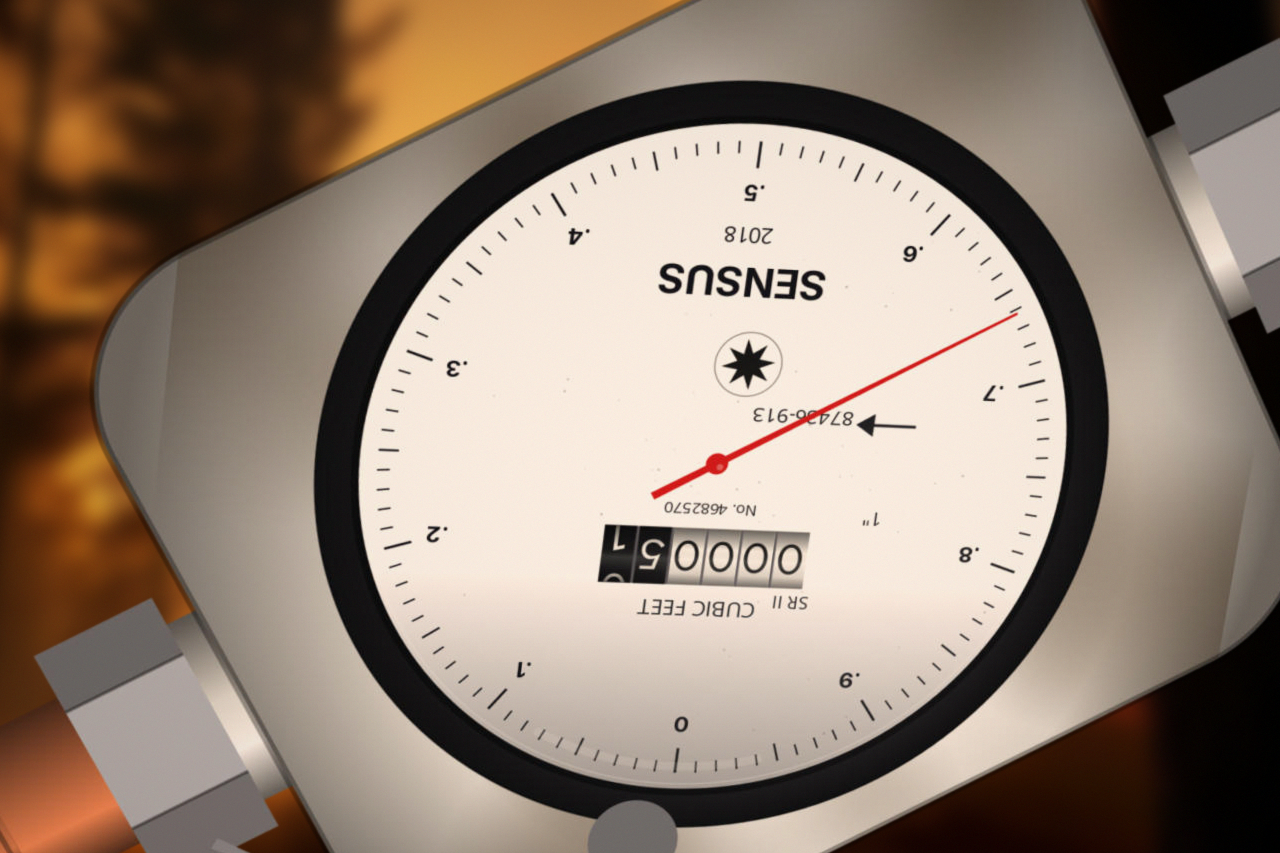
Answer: 50.66 ft³
